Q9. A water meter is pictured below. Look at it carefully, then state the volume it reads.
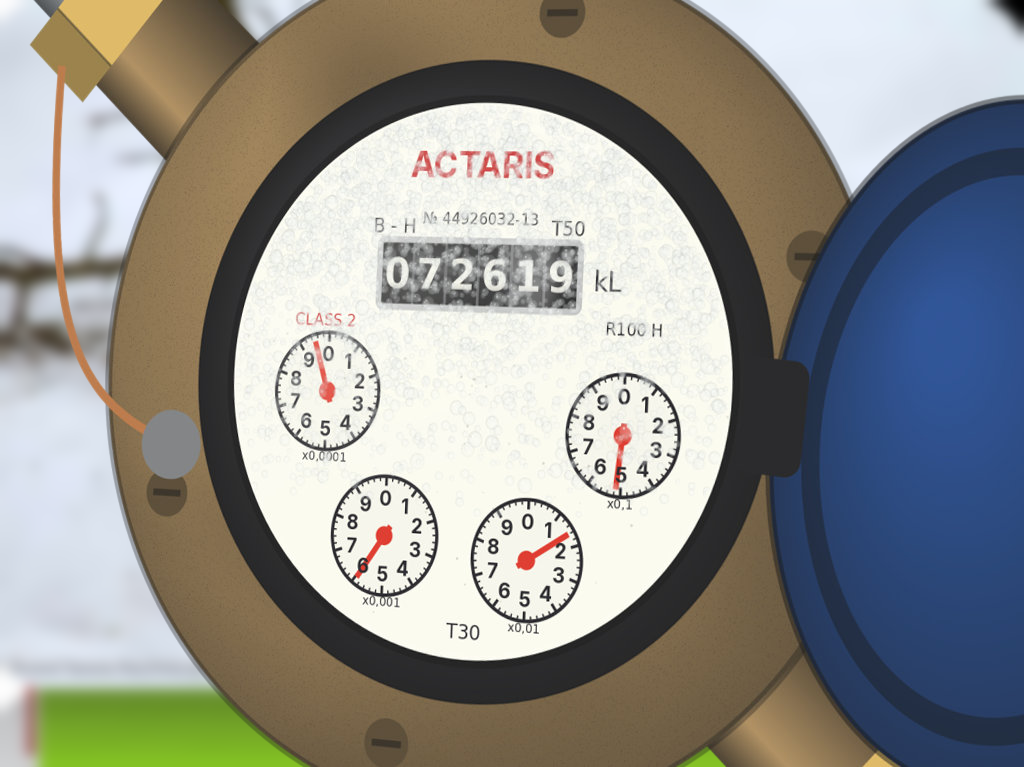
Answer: 72619.5159 kL
